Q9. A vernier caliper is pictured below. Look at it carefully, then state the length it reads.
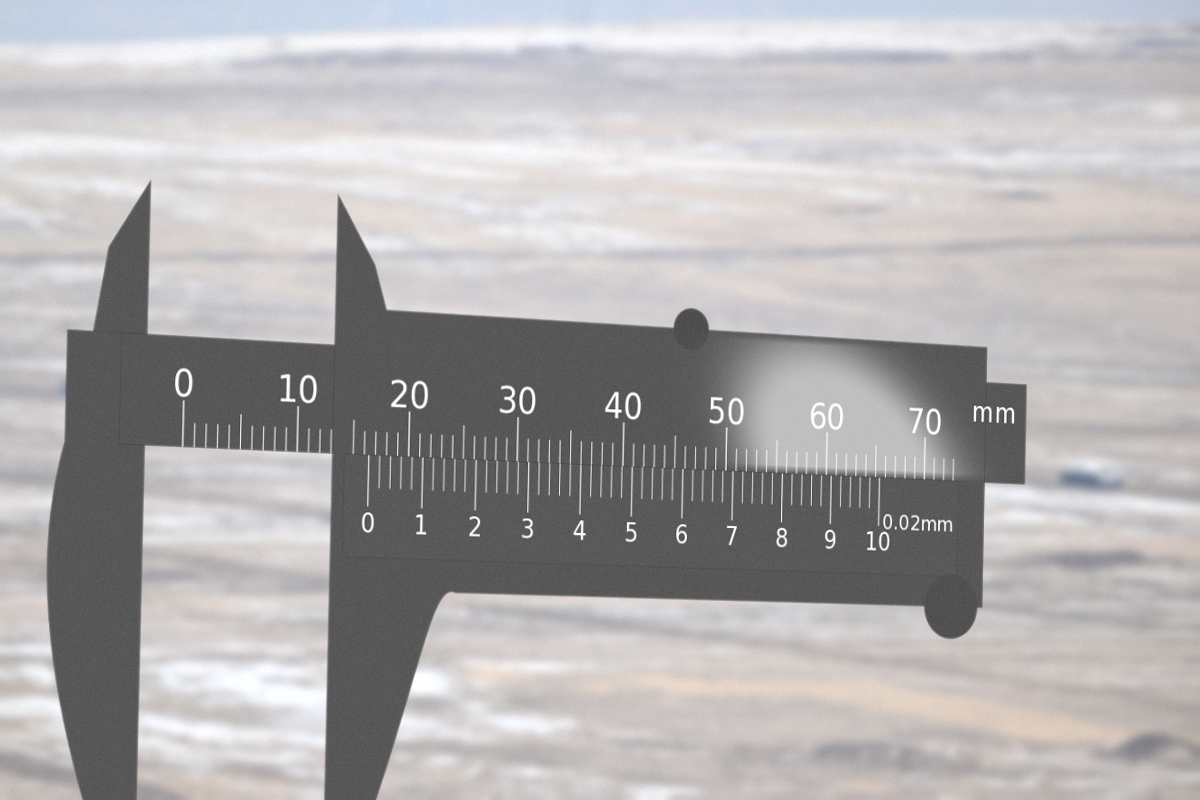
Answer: 16.4 mm
